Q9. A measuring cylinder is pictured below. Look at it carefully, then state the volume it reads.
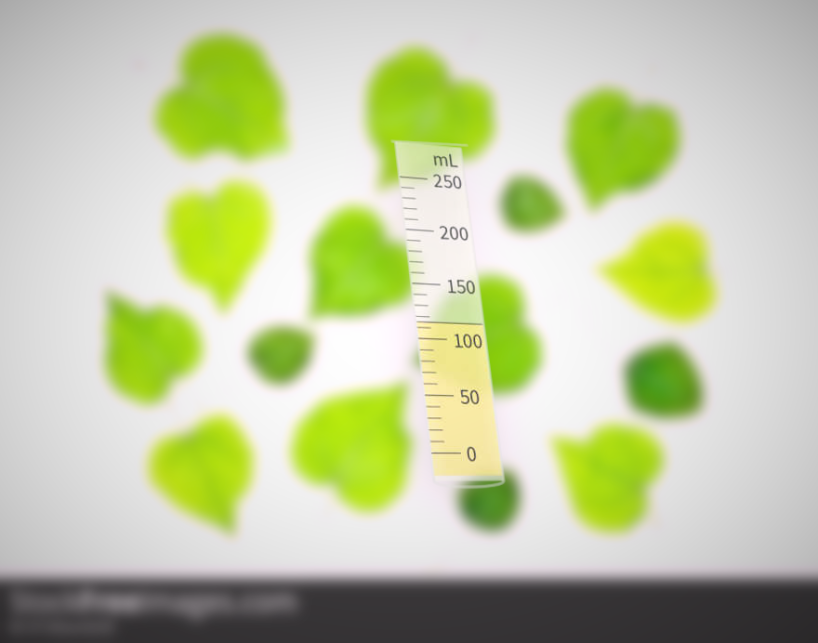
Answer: 115 mL
